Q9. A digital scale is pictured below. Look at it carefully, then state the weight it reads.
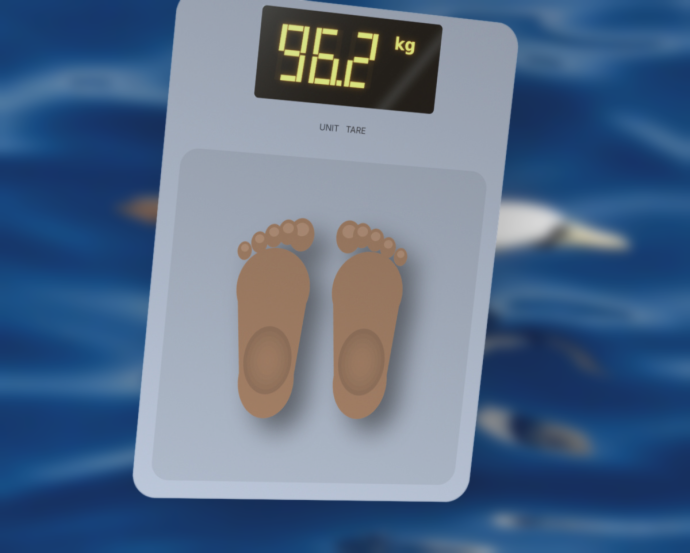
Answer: 96.2 kg
